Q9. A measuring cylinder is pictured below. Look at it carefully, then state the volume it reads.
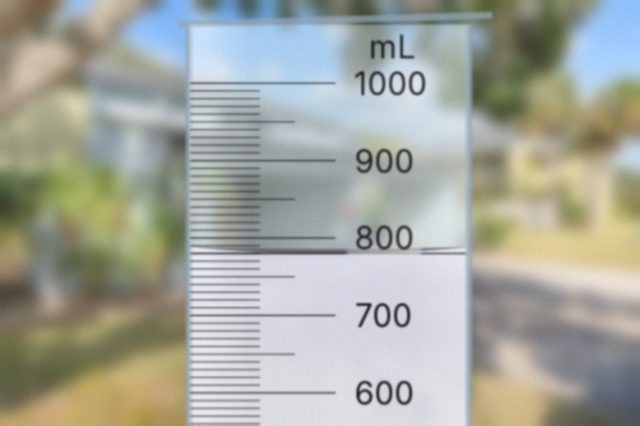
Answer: 780 mL
